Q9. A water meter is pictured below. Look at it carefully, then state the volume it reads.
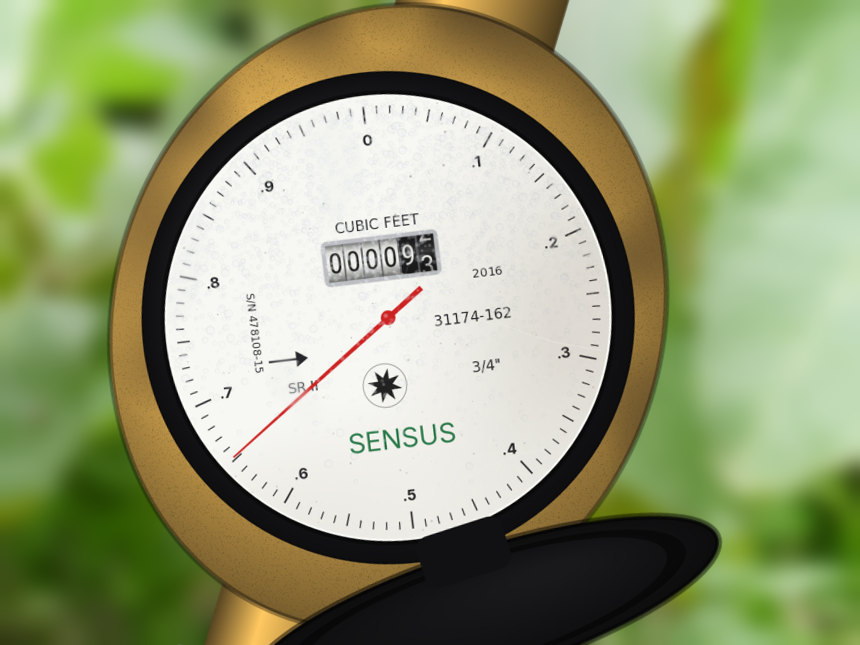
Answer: 92.65 ft³
